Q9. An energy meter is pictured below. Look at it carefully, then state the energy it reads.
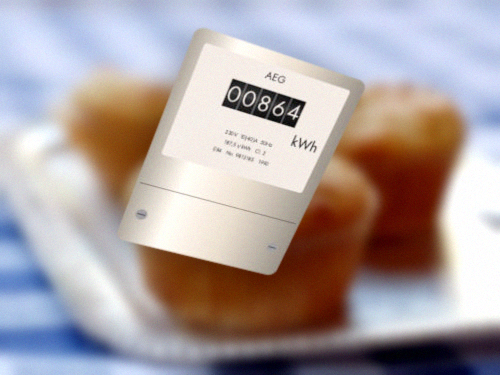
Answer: 864 kWh
